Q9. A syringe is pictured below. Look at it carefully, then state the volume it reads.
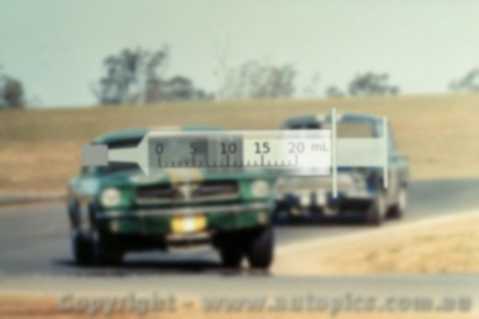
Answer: 7 mL
